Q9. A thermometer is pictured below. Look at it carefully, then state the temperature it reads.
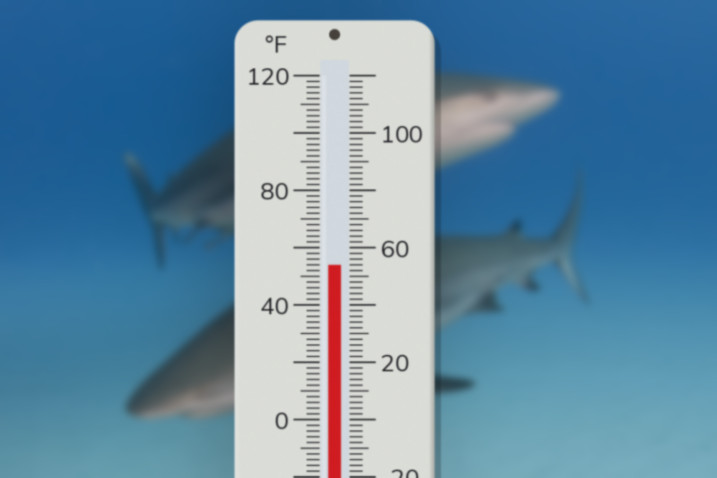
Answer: 54 °F
